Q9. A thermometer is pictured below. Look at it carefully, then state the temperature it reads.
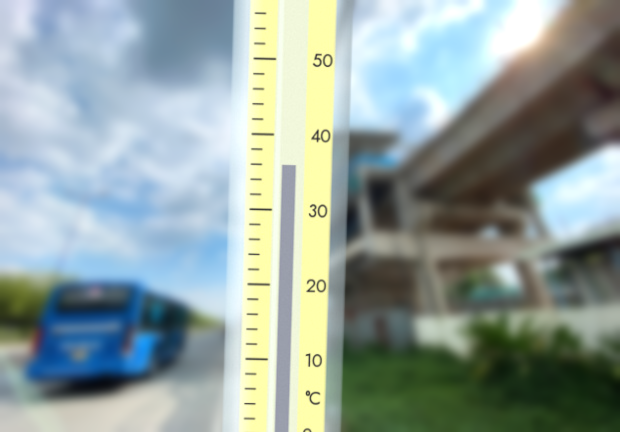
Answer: 36 °C
